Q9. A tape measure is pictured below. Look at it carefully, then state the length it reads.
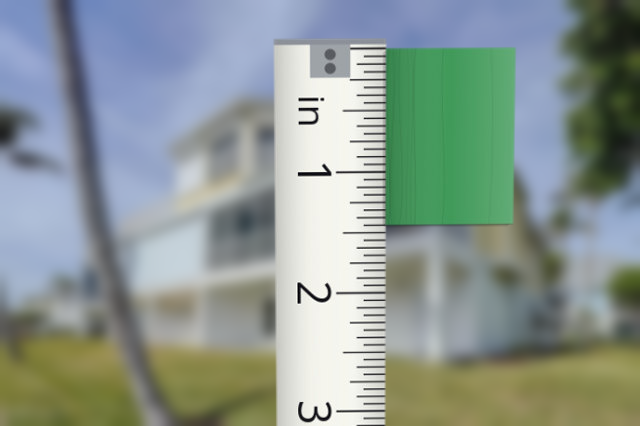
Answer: 1.4375 in
